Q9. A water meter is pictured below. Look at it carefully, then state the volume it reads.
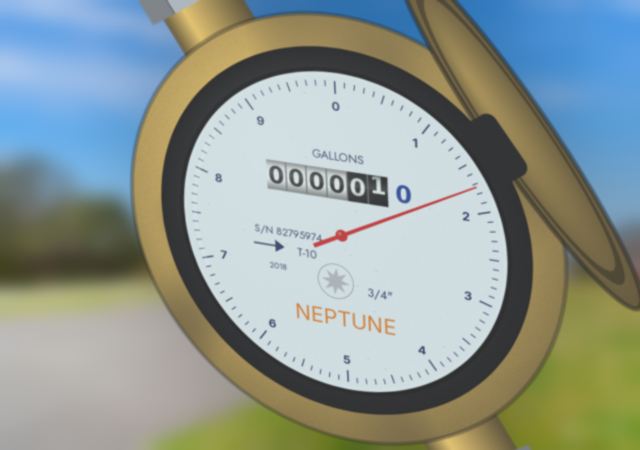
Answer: 11.7 gal
